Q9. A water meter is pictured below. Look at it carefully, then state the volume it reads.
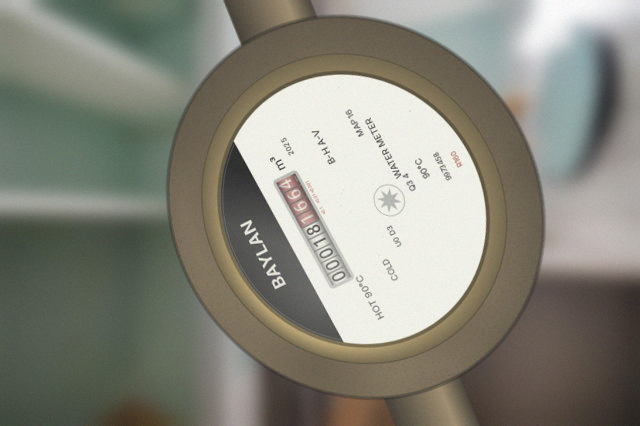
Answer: 18.1664 m³
